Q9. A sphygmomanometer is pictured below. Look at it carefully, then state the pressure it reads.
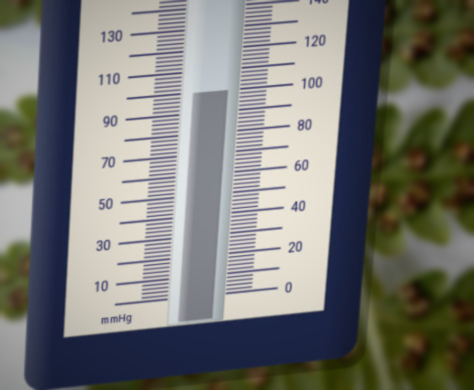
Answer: 100 mmHg
